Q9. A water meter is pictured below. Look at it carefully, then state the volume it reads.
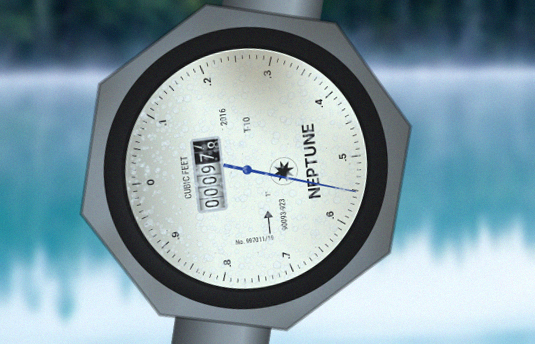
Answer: 977.55 ft³
